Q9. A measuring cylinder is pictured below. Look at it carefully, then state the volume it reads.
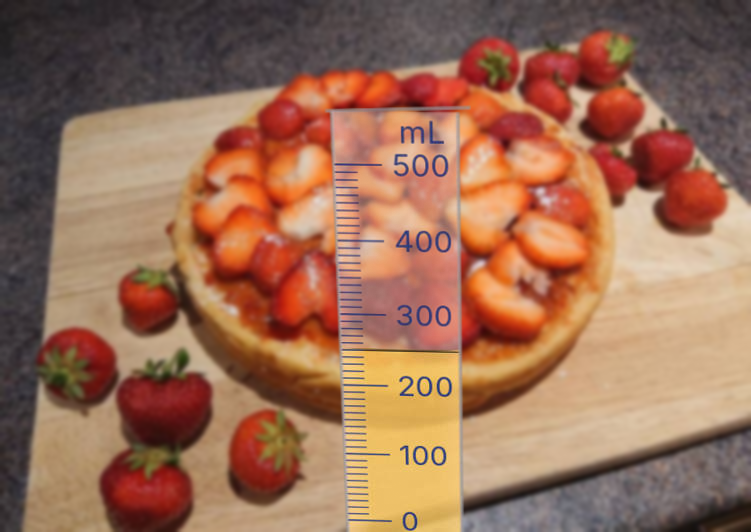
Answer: 250 mL
